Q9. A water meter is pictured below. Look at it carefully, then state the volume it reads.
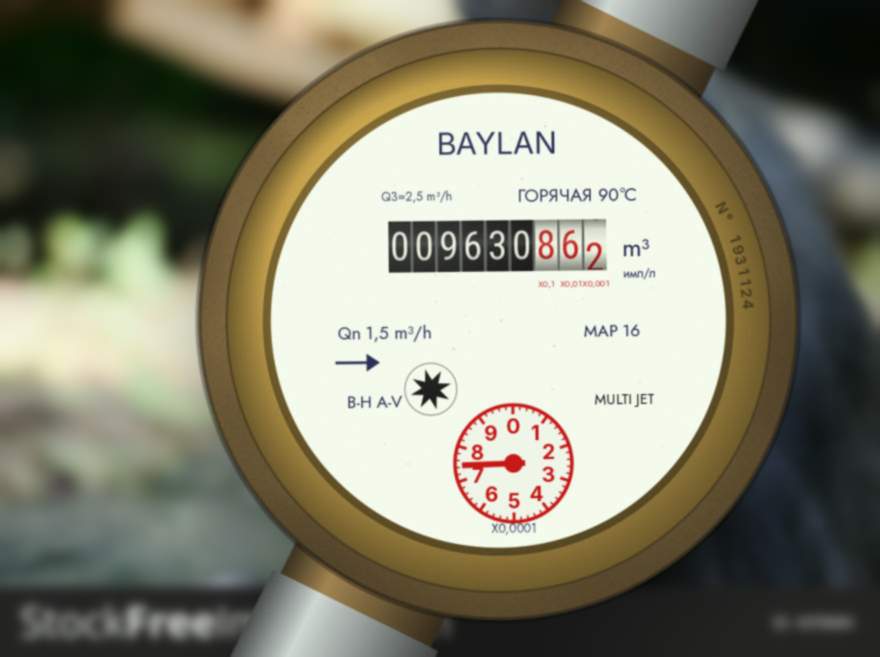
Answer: 9630.8617 m³
